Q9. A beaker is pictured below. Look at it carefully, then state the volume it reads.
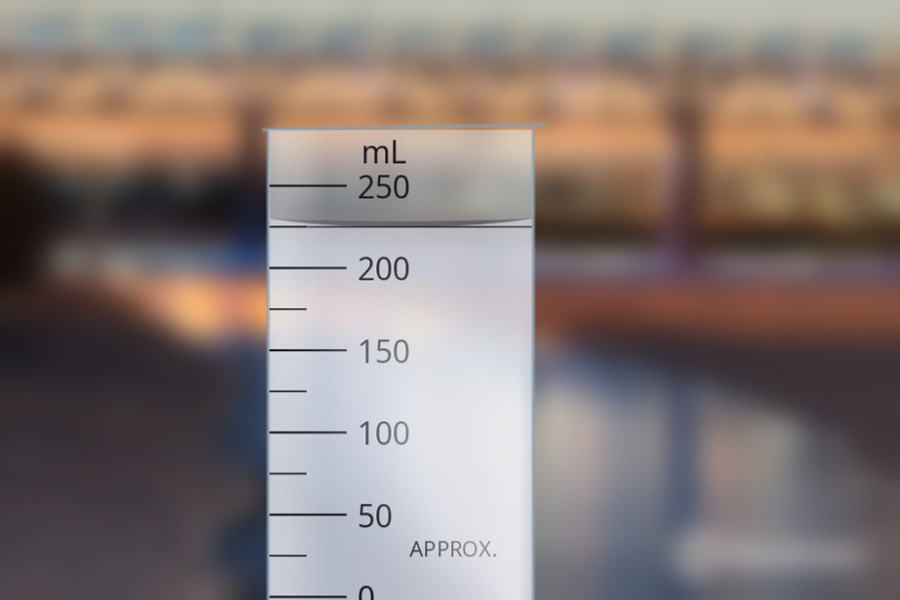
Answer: 225 mL
